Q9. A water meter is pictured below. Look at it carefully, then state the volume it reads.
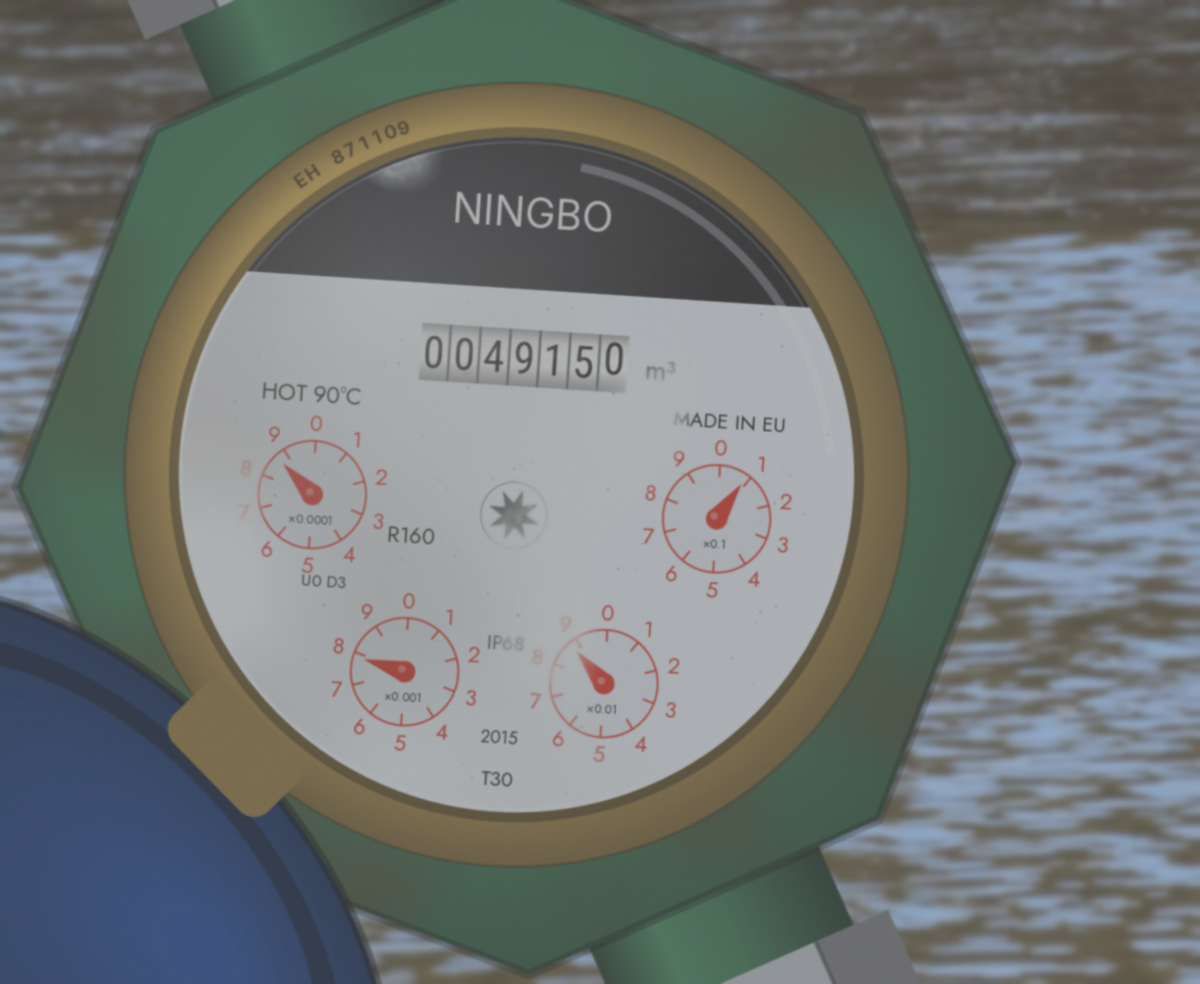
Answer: 49150.0878 m³
